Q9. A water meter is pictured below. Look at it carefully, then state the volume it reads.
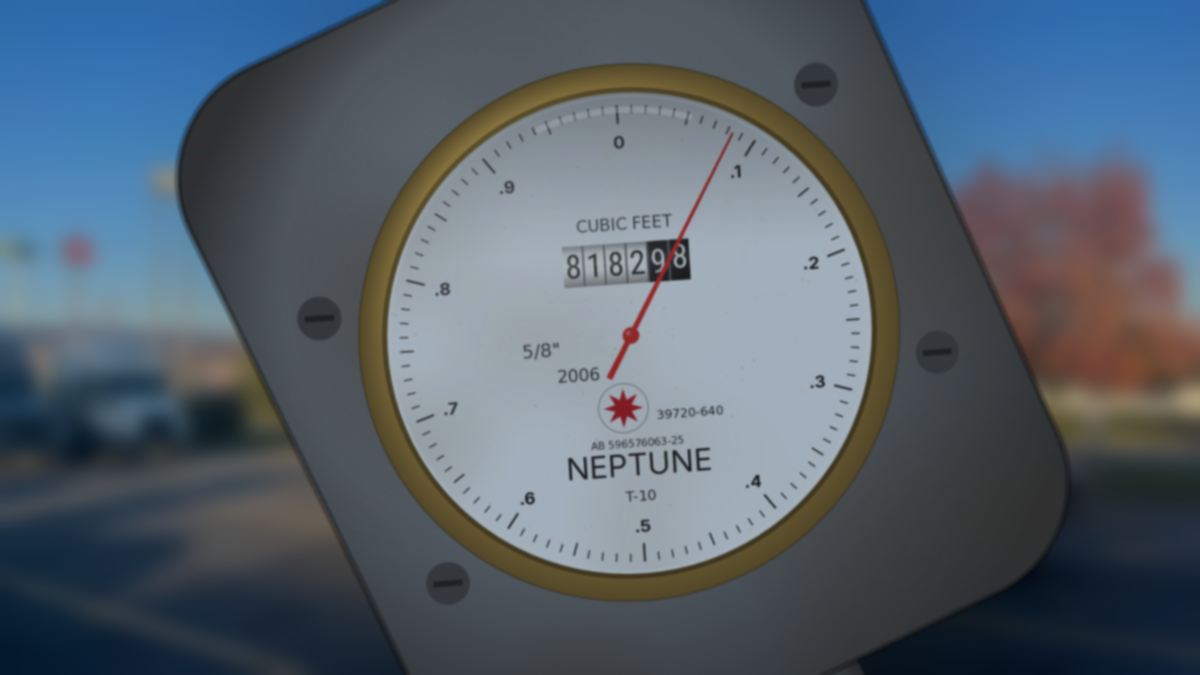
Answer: 818298.08 ft³
